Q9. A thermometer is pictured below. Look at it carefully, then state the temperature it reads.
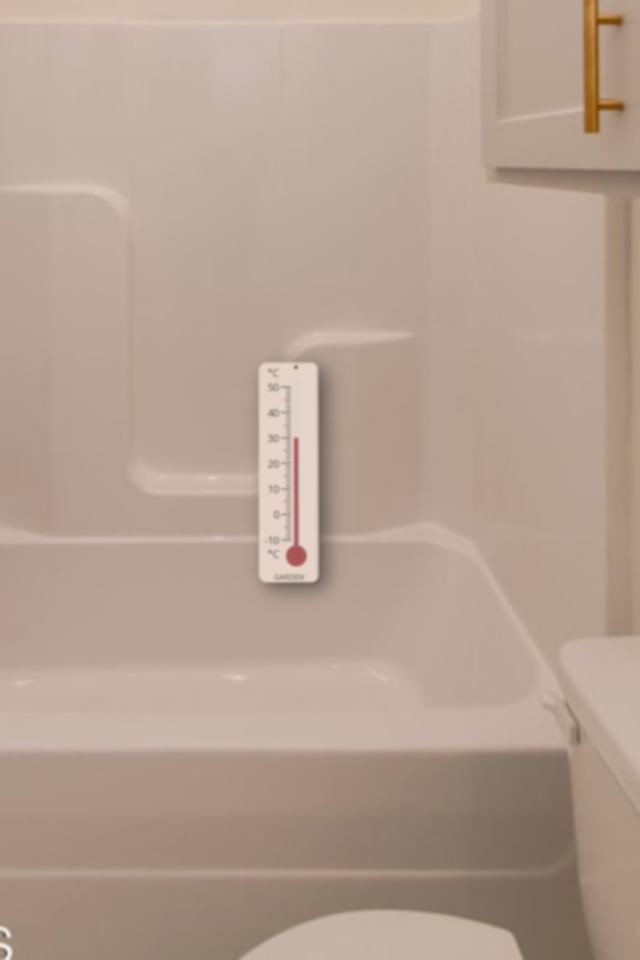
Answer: 30 °C
